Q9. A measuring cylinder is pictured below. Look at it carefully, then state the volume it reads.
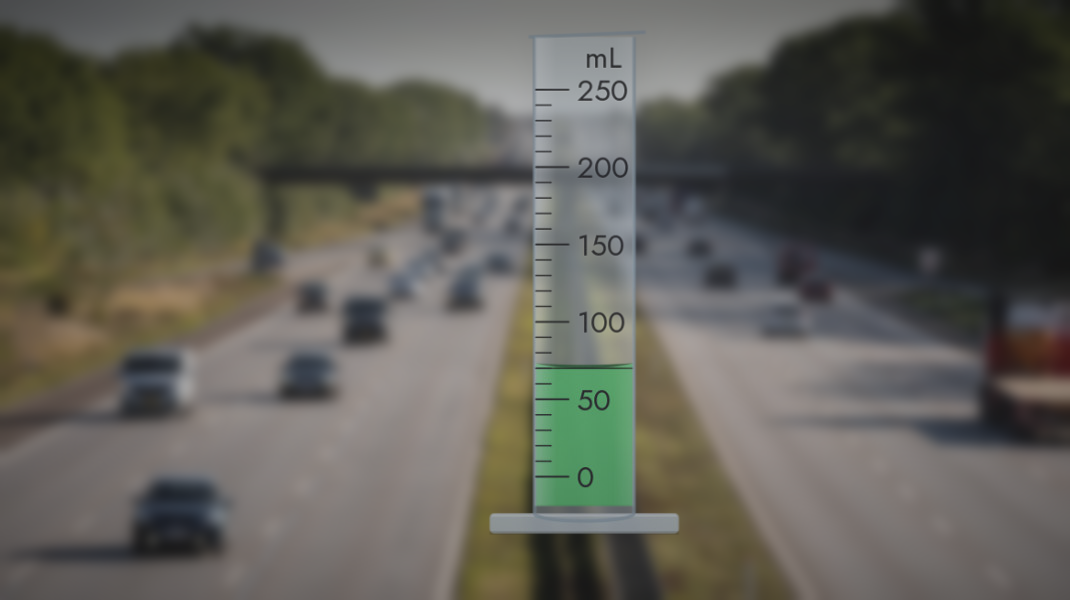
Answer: 70 mL
